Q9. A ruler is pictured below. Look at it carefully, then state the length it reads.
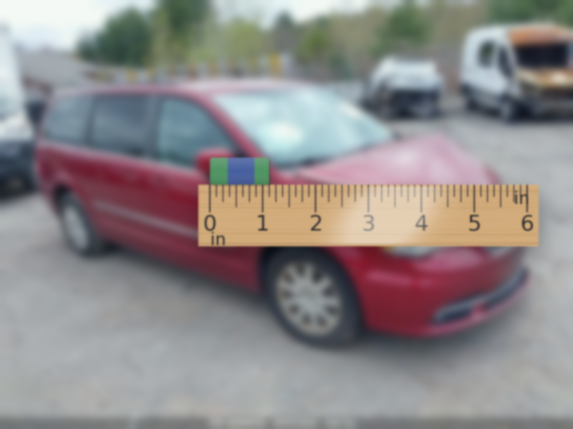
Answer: 1.125 in
